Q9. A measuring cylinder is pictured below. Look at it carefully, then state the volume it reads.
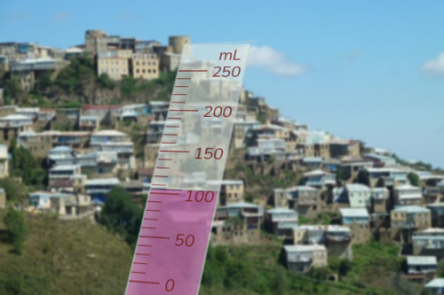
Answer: 105 mL
